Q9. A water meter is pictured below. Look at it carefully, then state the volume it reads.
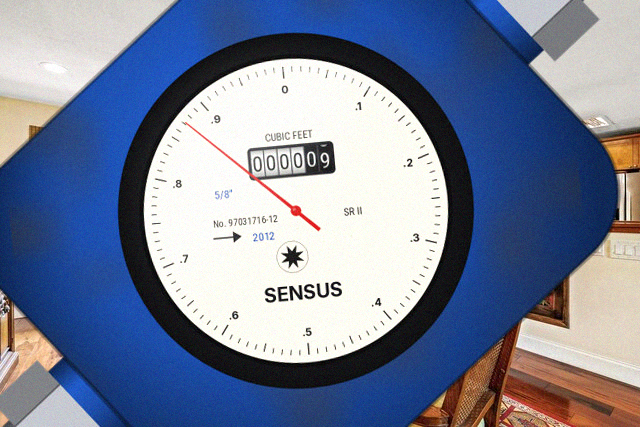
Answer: 8.87 ft³
